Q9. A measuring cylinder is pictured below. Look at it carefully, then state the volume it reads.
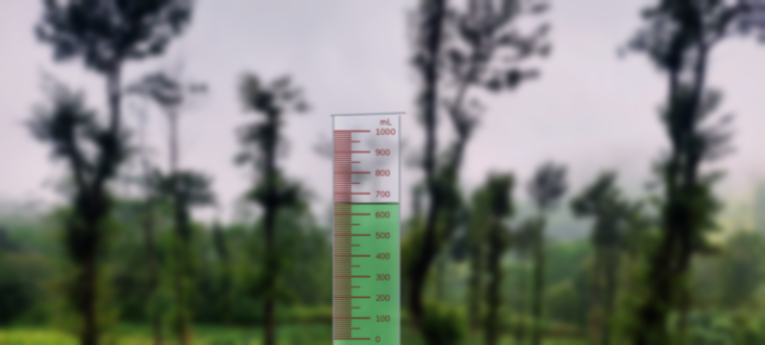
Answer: 650 mL
